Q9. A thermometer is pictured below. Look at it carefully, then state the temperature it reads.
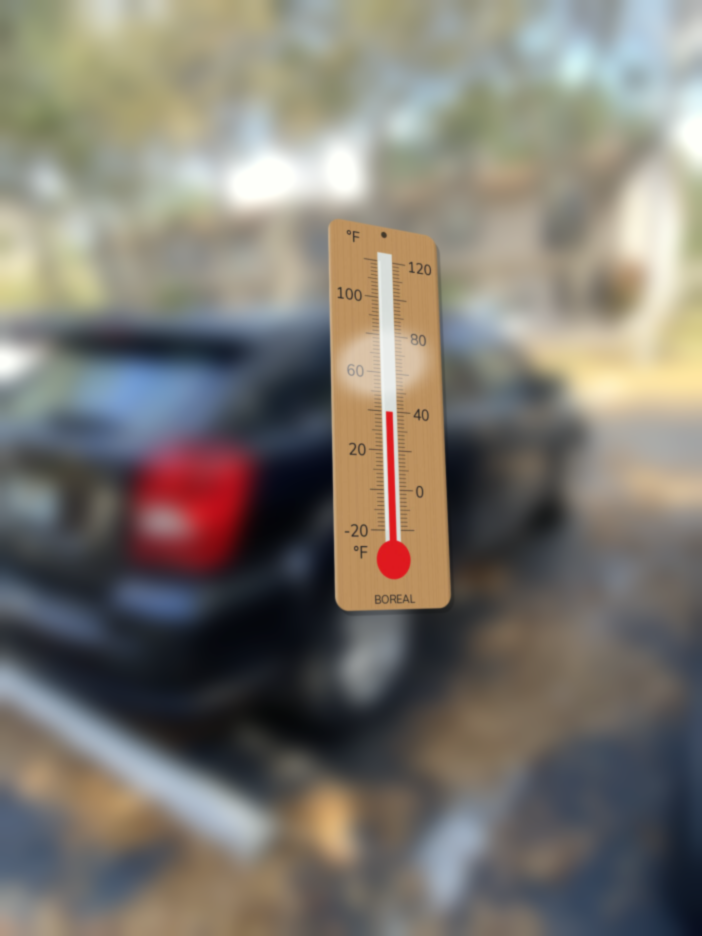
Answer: 40 °F
